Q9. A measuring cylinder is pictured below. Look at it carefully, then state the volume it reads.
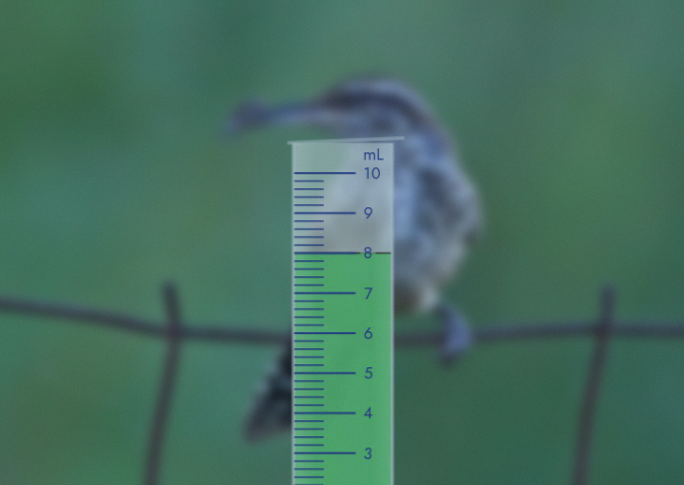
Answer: 8 mL
